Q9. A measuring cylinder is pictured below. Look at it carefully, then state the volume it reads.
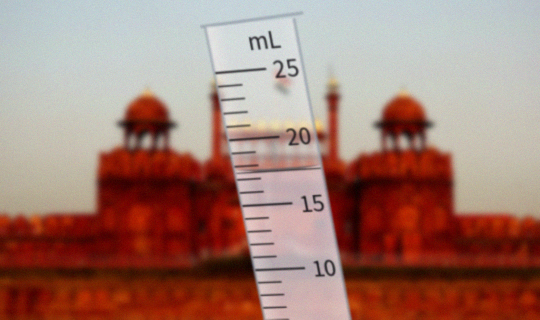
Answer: 17.5 mL
